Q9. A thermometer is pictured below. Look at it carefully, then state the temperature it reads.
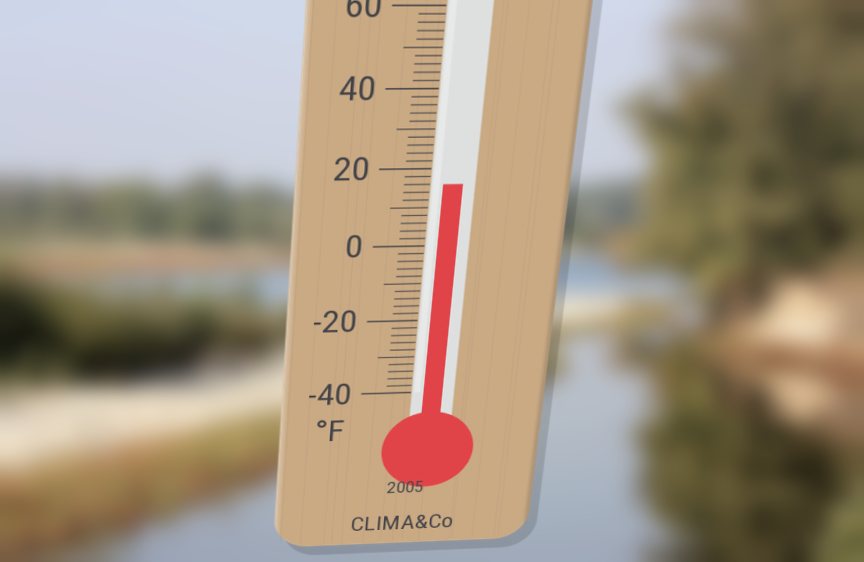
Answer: 16 °F
